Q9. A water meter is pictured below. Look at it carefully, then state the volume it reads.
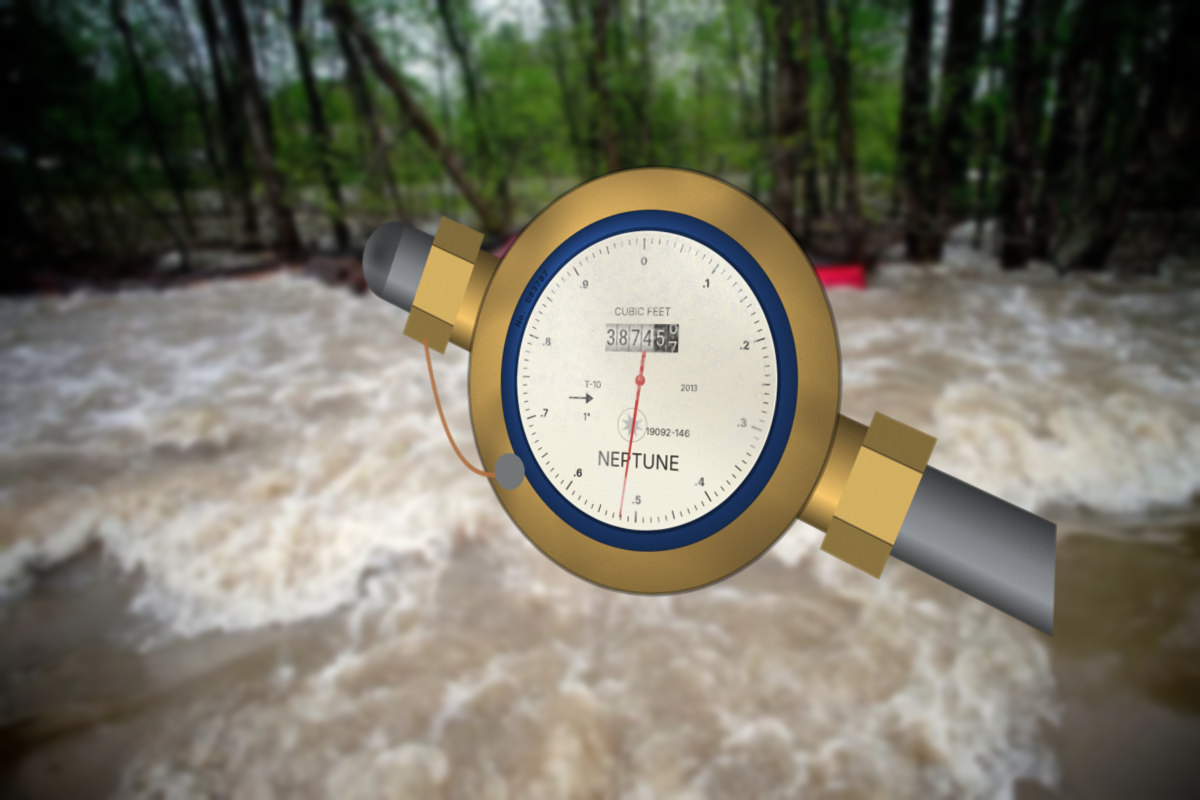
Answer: 387456.52 ft³
